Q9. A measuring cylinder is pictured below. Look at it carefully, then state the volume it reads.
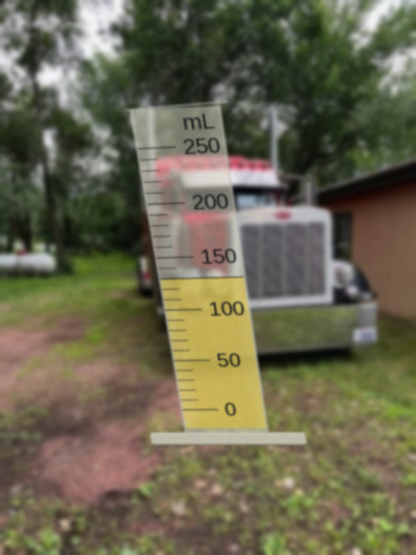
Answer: 130 mL
